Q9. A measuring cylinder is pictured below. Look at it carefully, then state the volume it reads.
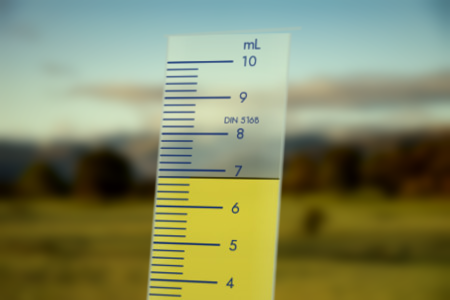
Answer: 6.8 mL
